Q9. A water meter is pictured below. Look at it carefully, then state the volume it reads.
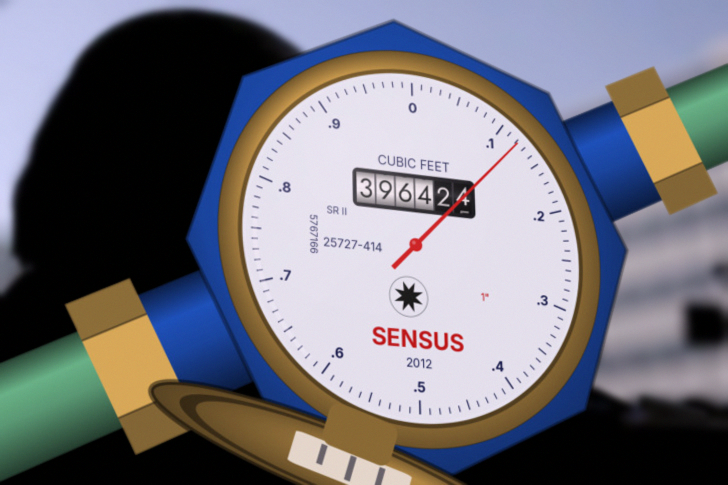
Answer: 396424.12 ft³
